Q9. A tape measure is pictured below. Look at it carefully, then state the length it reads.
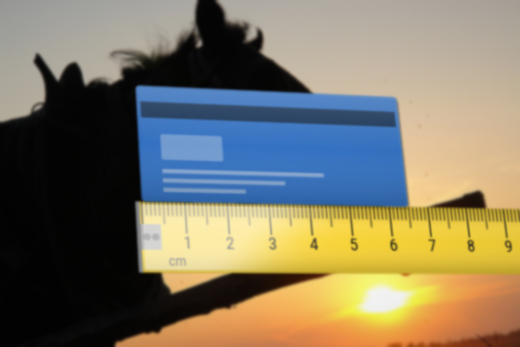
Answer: 6.5 cm
